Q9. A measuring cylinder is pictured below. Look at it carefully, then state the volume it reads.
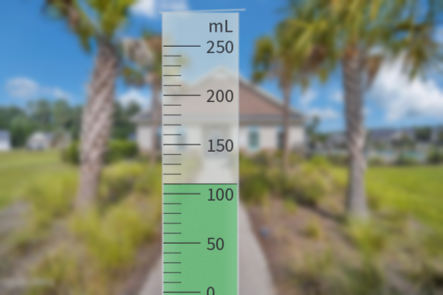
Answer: 110 mL
